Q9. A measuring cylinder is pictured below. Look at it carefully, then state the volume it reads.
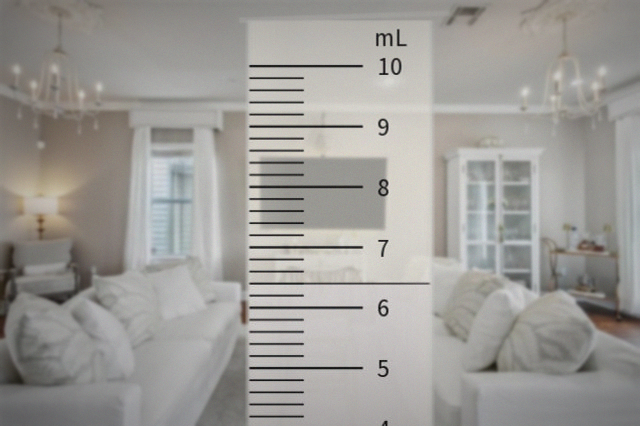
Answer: 6.4 mL
